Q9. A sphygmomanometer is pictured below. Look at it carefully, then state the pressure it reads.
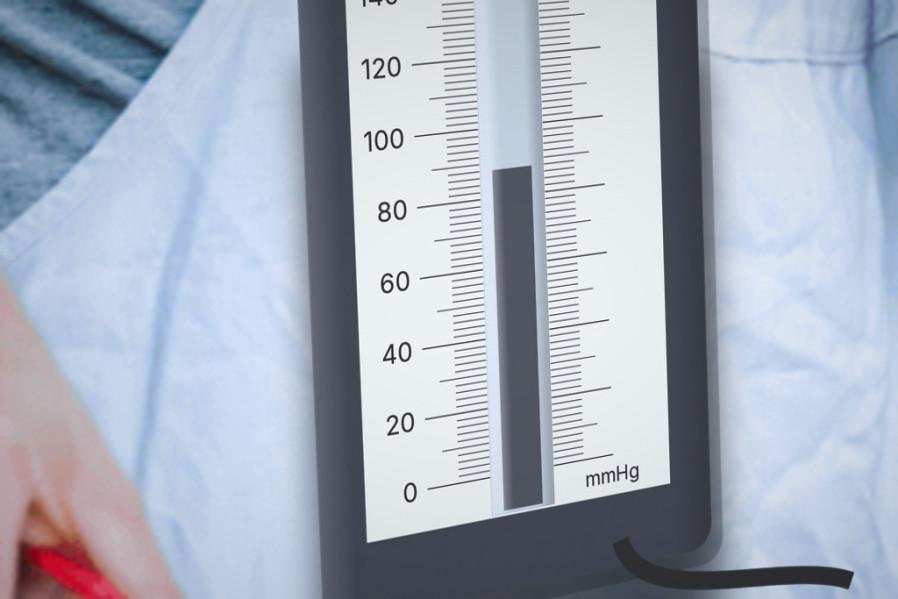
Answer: 88 mmHg
